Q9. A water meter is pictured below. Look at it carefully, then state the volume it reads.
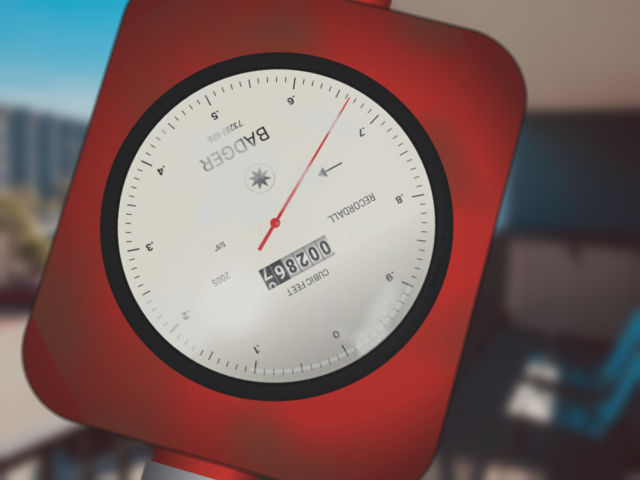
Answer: 2866.66 ft³
